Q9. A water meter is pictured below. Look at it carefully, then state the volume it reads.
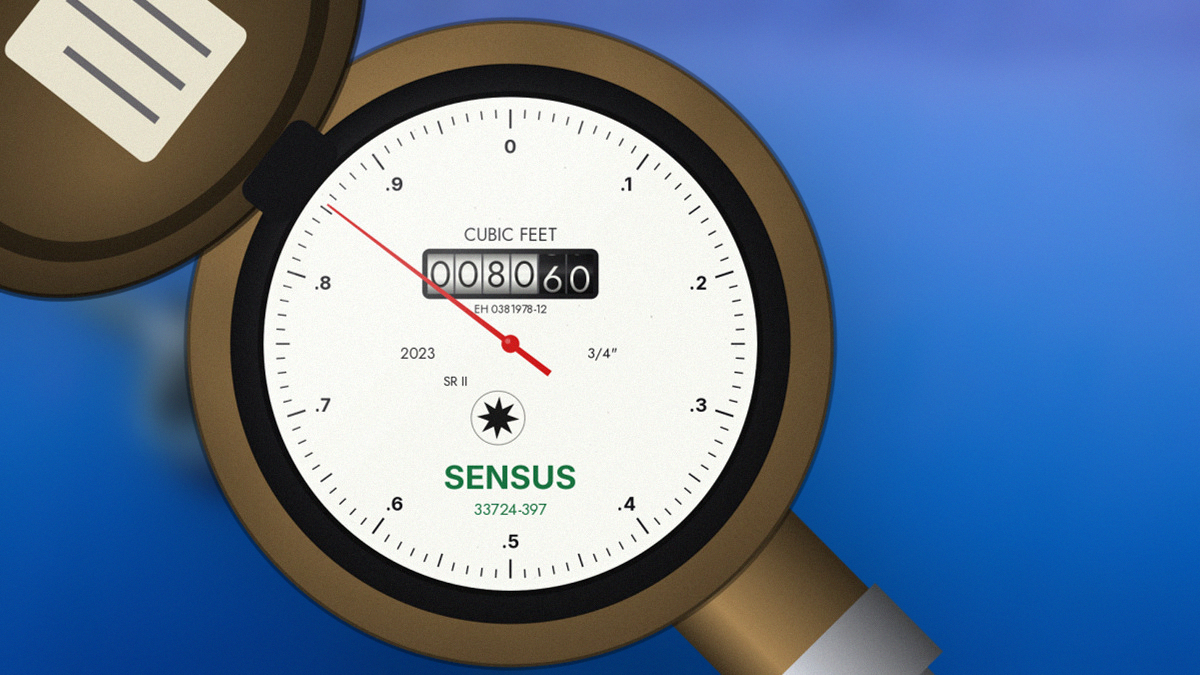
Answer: 8059.85 ft³
